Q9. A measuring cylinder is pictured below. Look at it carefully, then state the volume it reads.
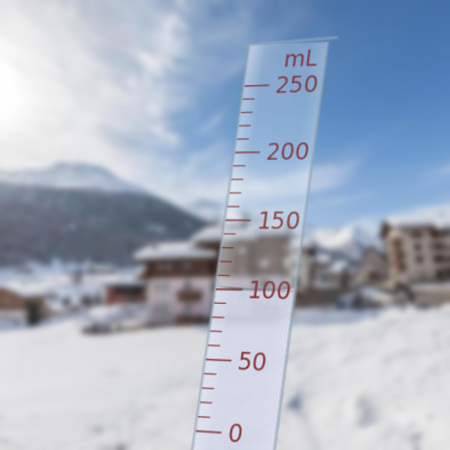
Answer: 100 mL
